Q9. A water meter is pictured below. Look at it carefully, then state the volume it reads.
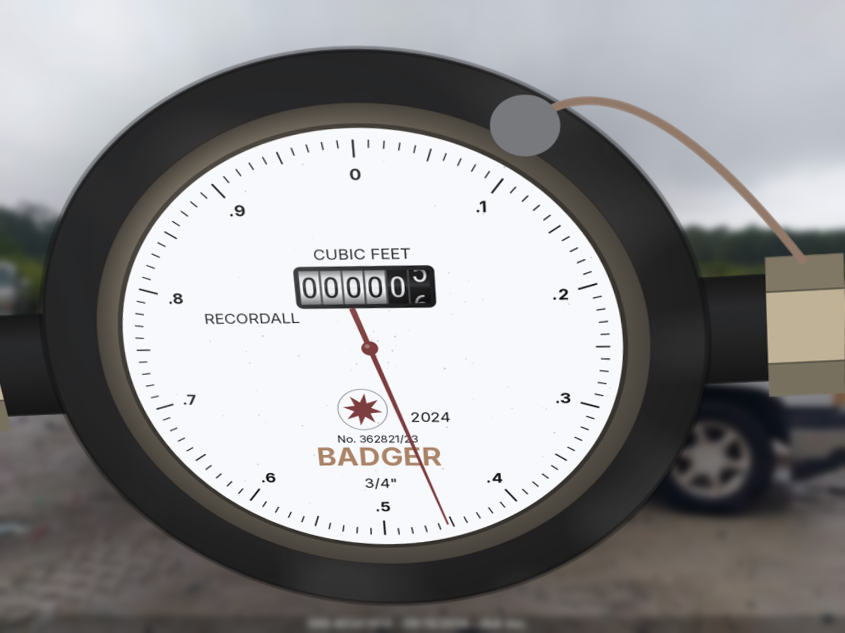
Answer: 5.45 ft³
